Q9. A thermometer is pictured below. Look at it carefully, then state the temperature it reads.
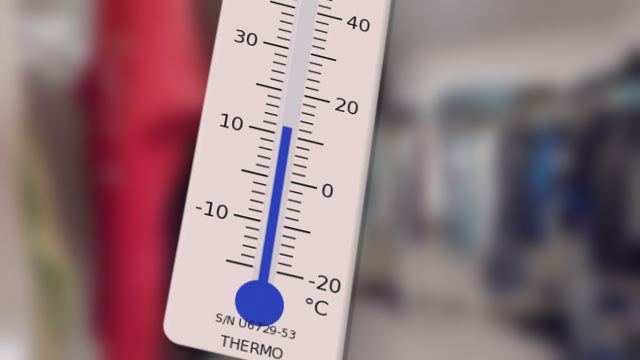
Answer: 12 °C
